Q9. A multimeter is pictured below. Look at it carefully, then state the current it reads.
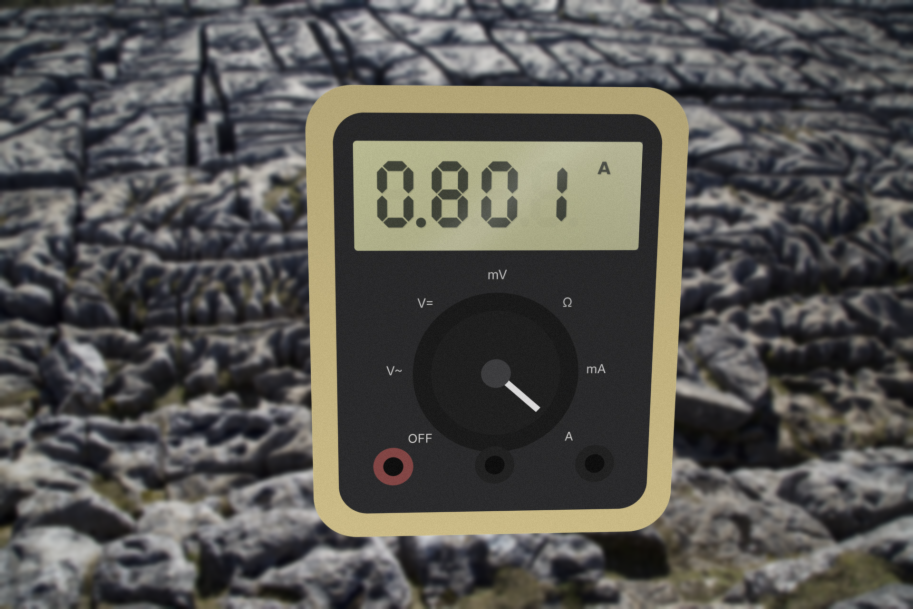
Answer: 0.801 A
